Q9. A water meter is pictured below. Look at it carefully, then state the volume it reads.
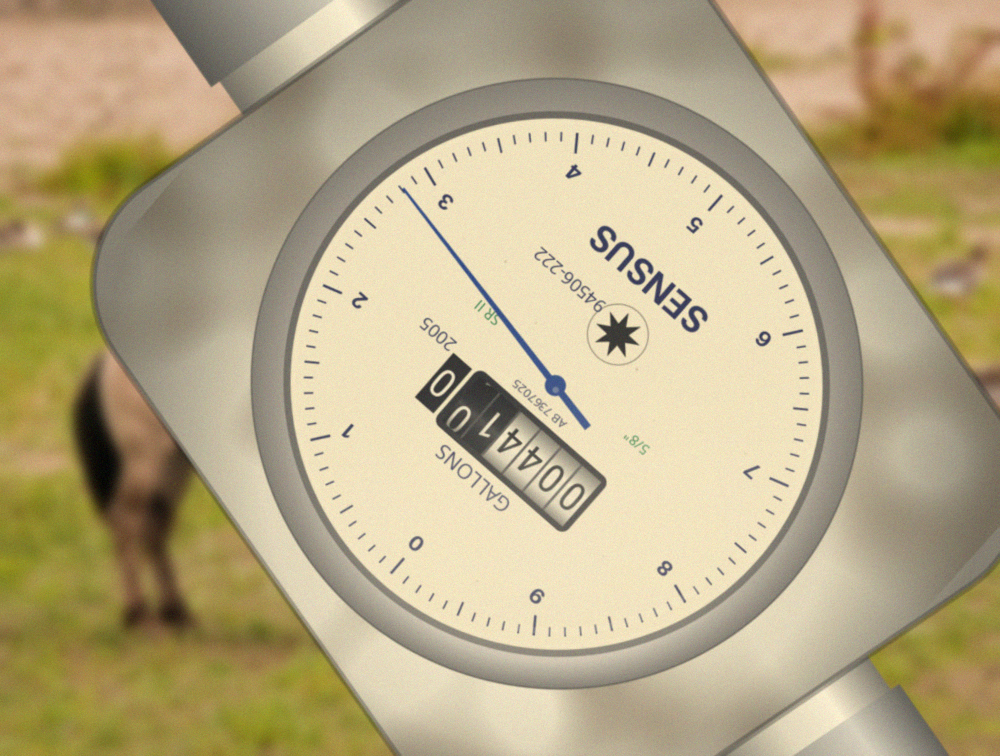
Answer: 44102.8 gal
